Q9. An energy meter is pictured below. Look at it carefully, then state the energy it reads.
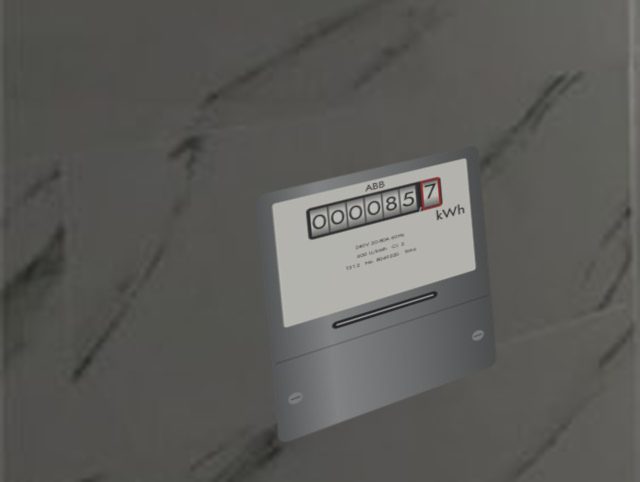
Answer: 85.7 kWh
